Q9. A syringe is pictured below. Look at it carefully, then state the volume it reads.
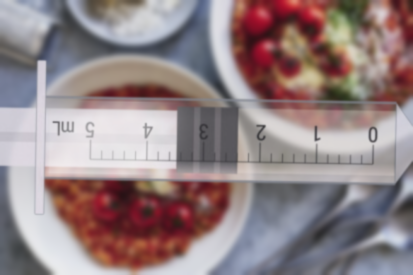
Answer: 2.4 mL
